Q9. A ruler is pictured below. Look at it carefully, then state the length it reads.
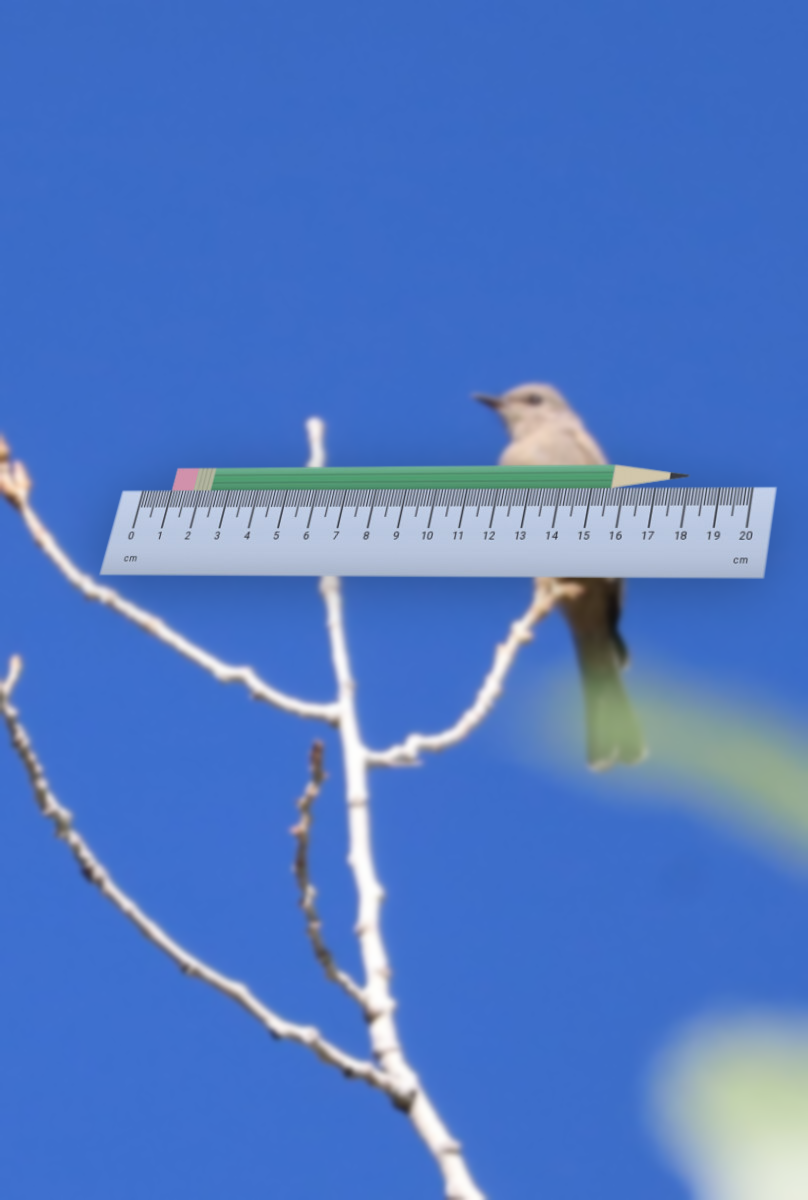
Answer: 17 cm
